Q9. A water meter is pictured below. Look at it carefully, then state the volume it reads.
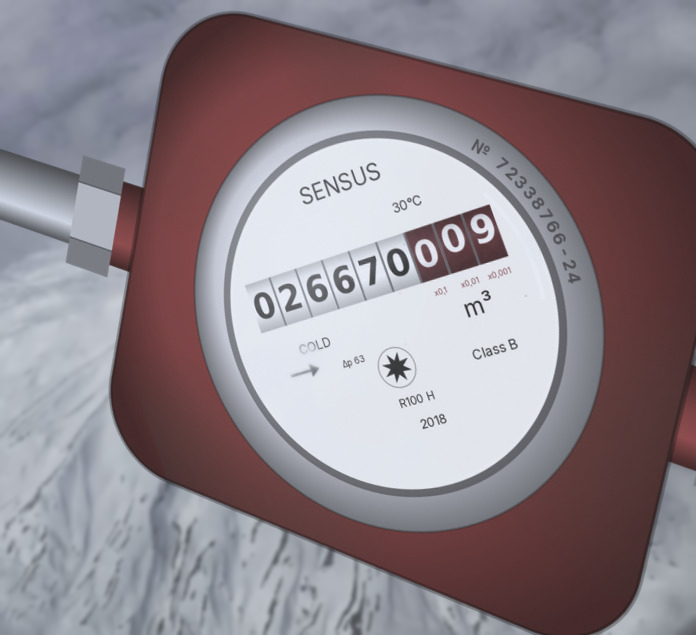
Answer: 26670.009 m³
